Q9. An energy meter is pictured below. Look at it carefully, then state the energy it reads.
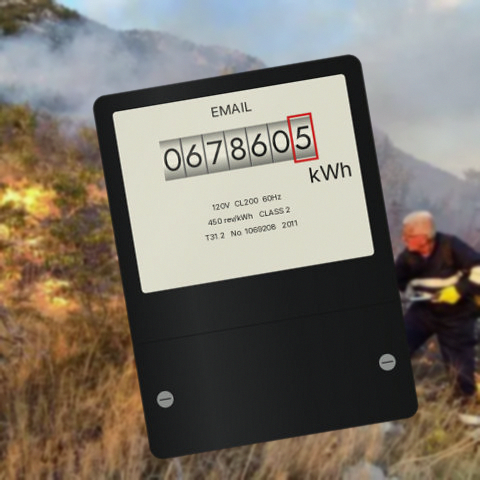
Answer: 67860.5 kWh
